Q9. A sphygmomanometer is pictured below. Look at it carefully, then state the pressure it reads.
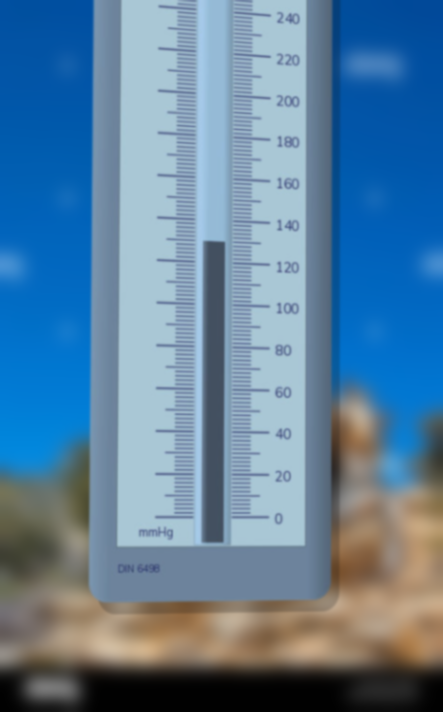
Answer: 130 mmHg
